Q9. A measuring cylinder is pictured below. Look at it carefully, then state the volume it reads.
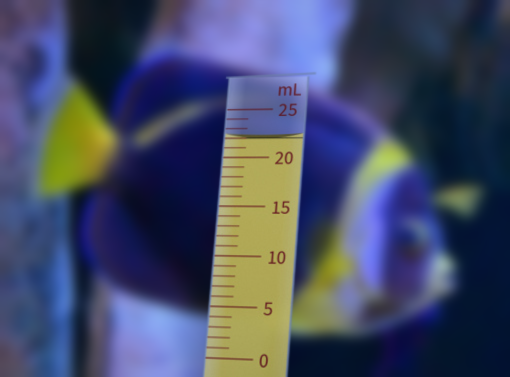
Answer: 22 mL
